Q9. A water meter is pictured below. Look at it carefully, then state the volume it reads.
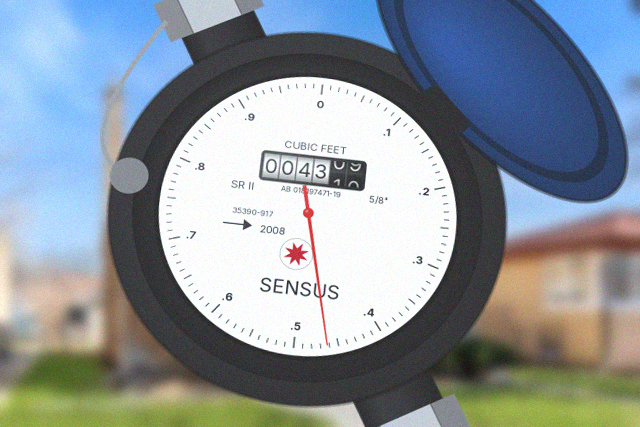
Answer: 4309.46 ft³
